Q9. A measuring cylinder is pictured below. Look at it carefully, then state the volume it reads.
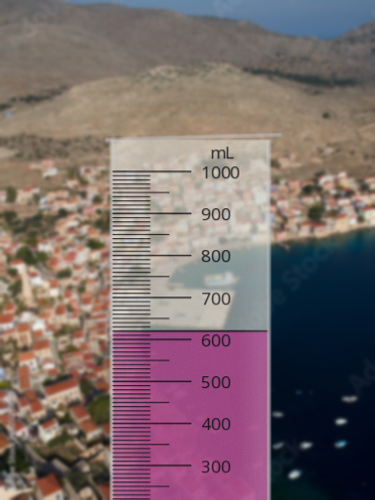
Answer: 620 mL
